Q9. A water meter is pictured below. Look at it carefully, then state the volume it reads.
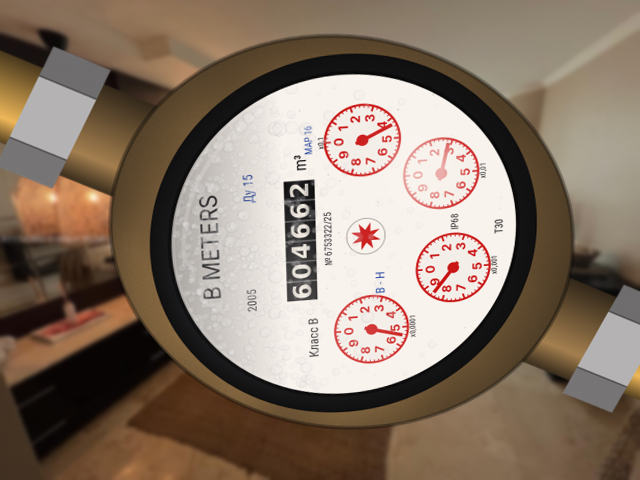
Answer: 604662.4285 m³
